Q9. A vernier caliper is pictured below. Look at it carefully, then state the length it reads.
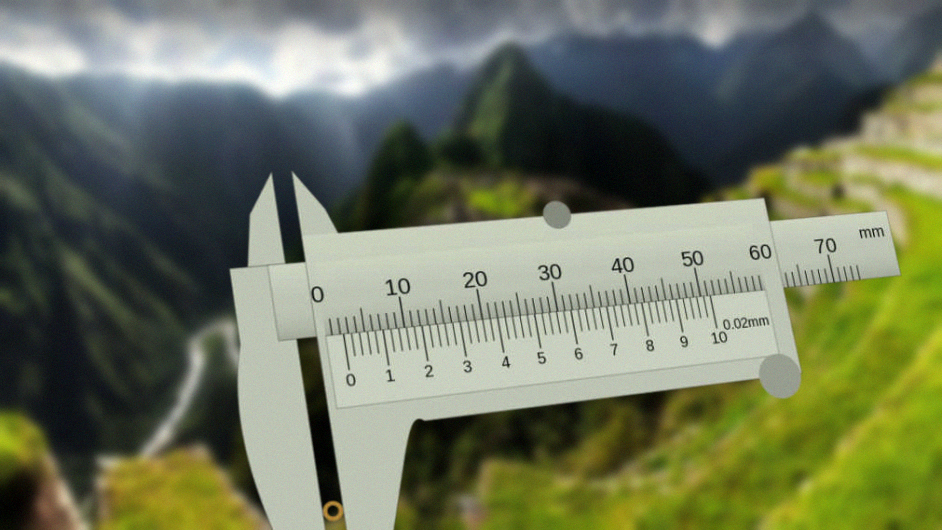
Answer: 2.4 mm
